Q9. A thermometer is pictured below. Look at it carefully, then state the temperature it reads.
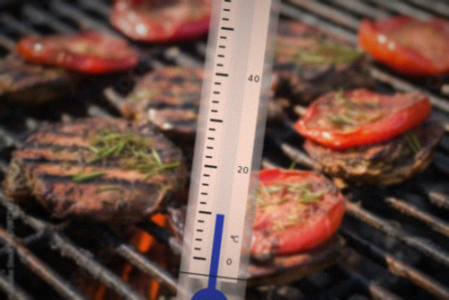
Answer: 10 °C
